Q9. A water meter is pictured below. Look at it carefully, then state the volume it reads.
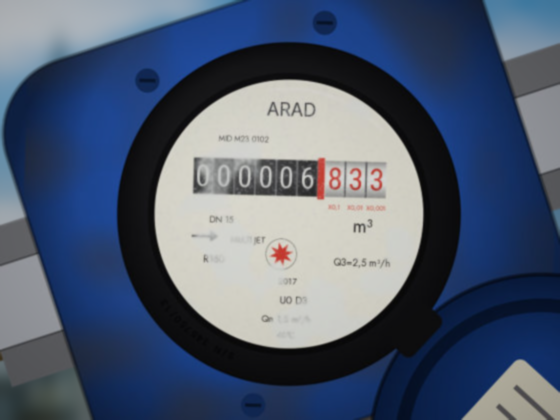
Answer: 6.833 m³
